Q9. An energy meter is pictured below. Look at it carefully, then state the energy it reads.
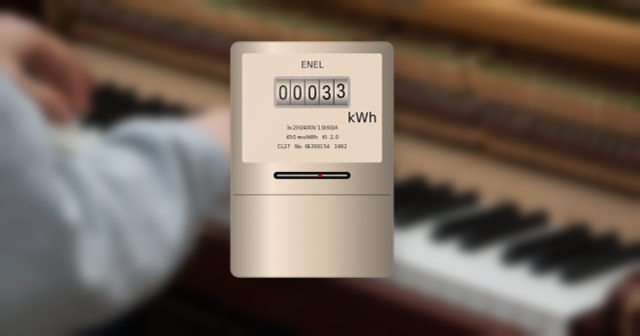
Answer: 33 kWh
